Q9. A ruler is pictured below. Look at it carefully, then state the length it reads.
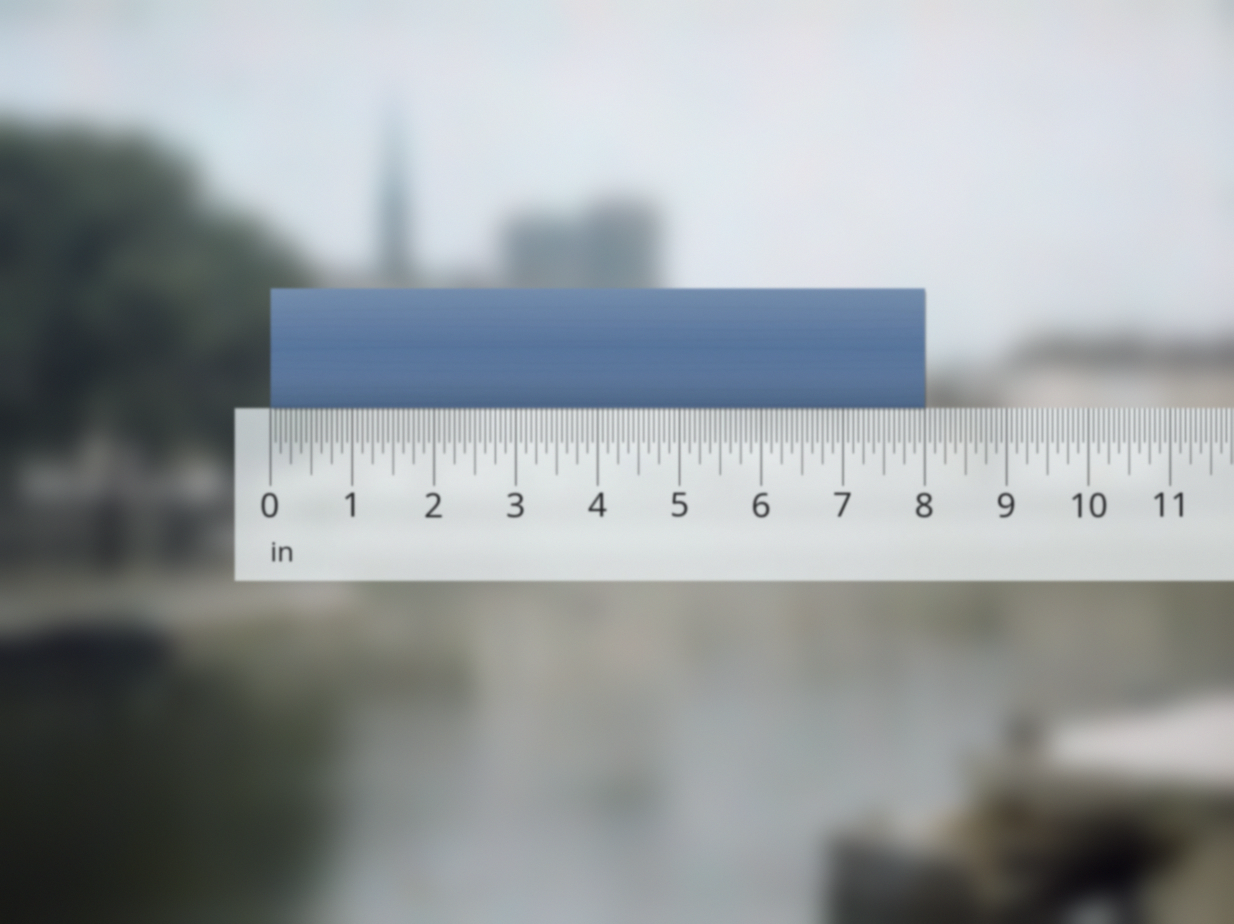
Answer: 8 in
